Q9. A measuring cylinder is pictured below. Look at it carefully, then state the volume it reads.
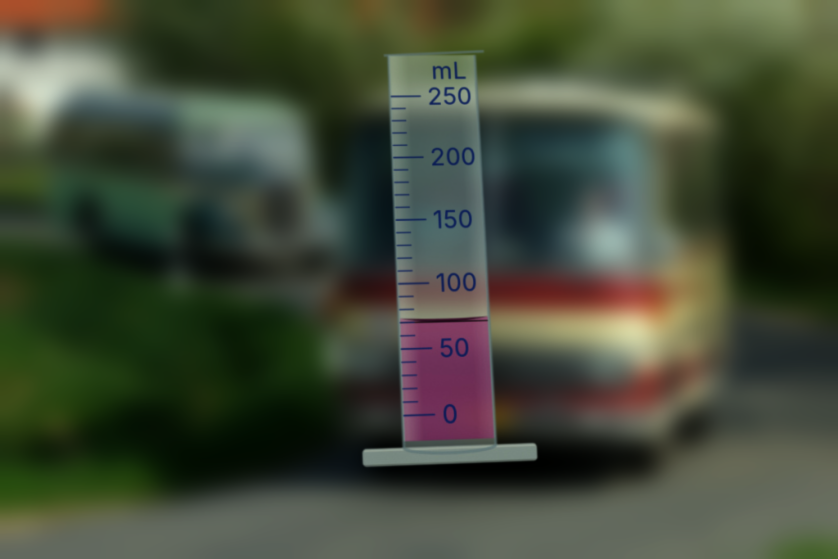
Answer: 70 mL
